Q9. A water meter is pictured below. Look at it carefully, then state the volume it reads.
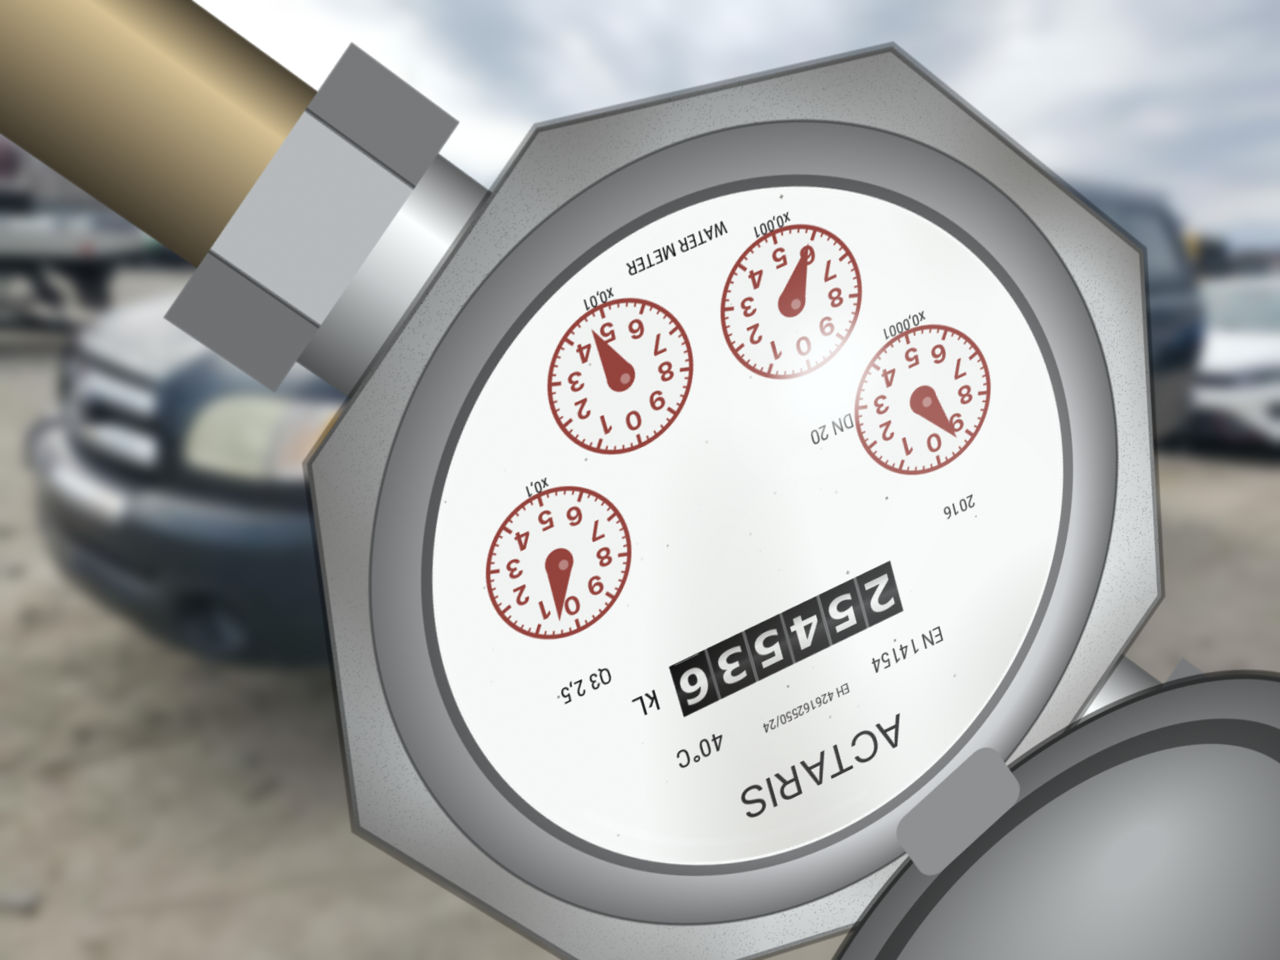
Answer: 254536.0459 kL
